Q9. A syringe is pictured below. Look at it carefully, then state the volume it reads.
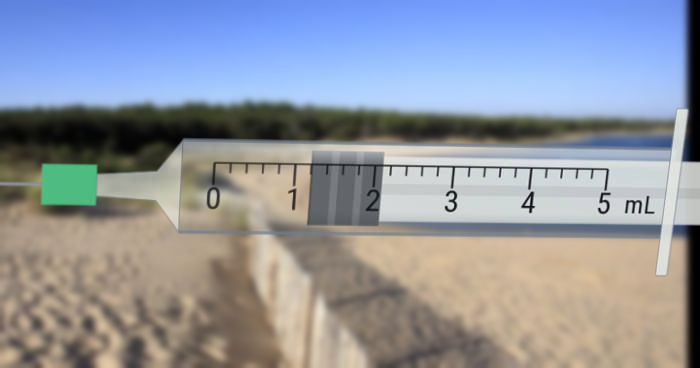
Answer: 1.2 mL
